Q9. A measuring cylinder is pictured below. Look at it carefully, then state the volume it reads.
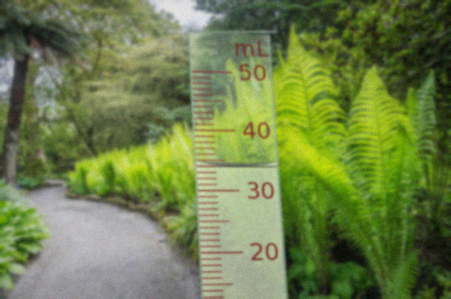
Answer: 34 mL
